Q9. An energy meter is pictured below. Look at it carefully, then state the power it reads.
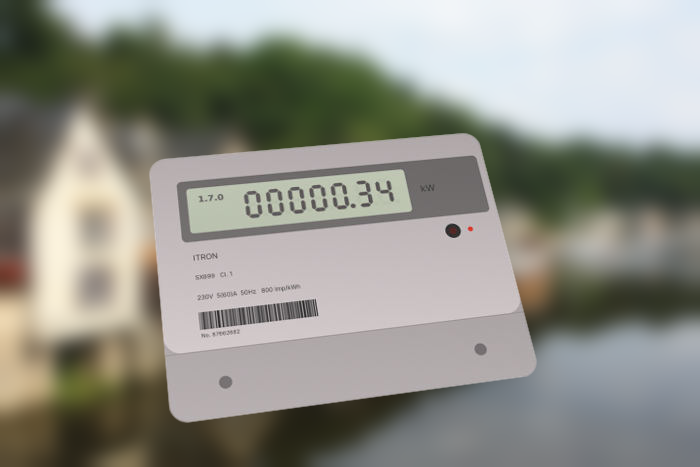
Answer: 0.34 kW
